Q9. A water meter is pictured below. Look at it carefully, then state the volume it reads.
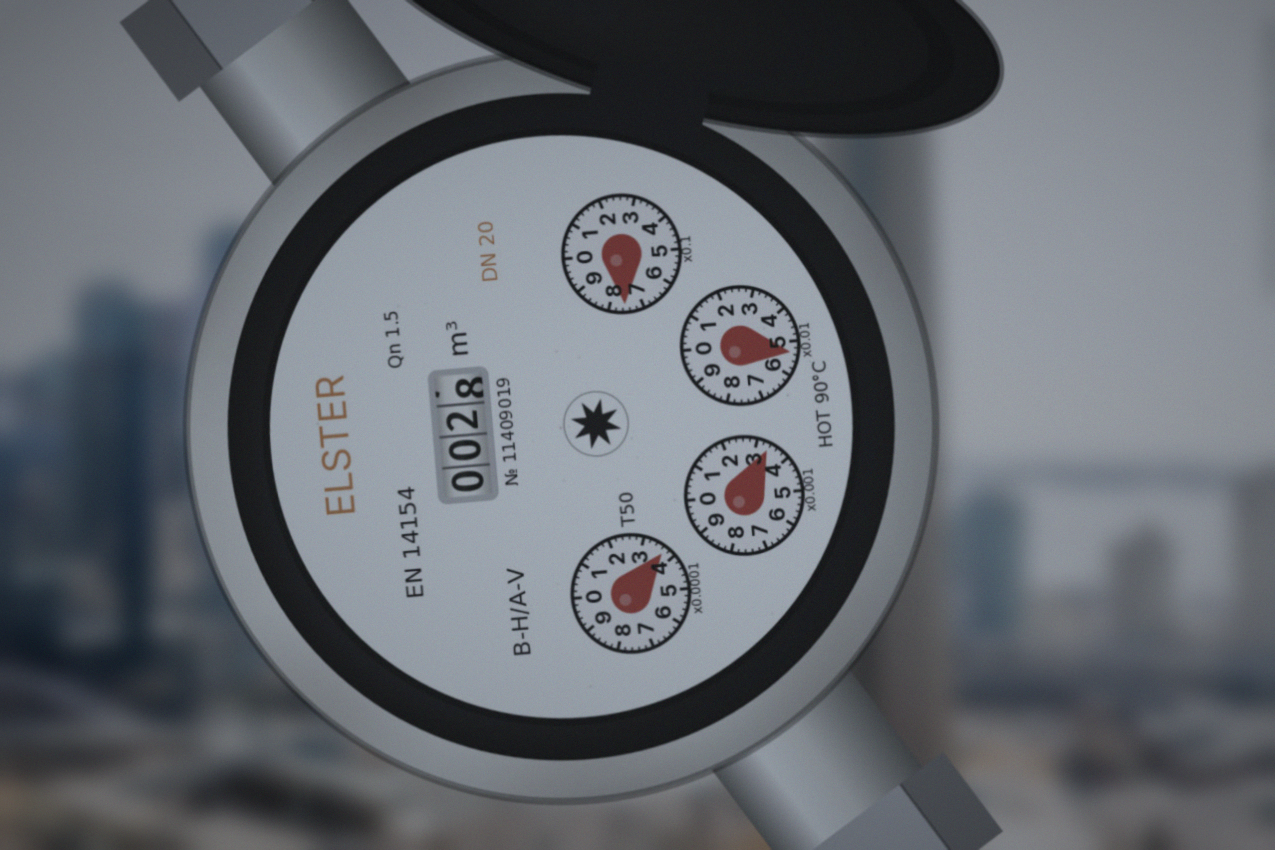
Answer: 27.7533 m³
